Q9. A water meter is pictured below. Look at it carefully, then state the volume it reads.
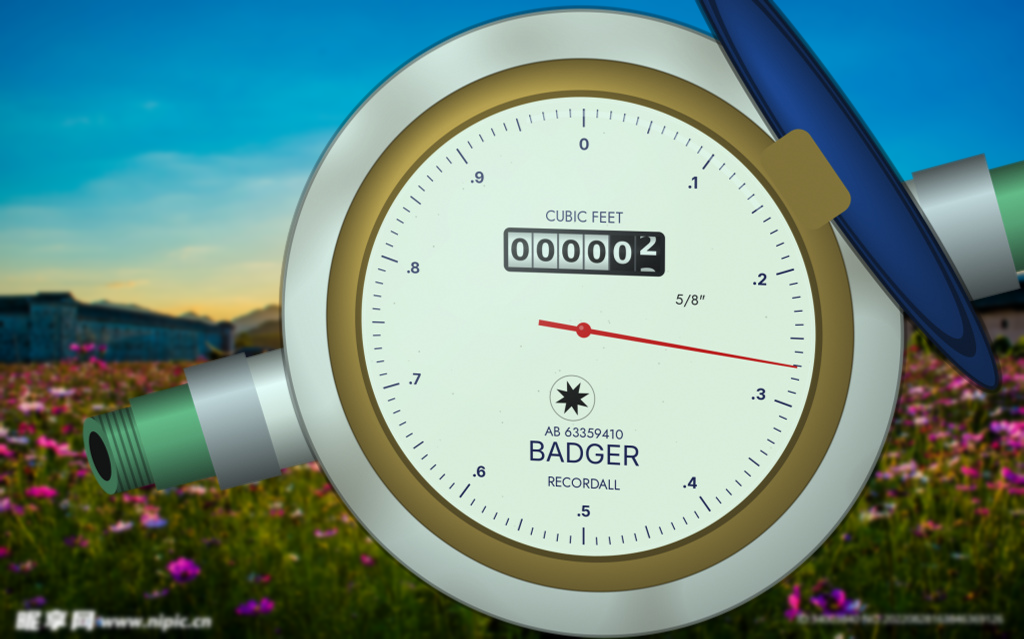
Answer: 2.27 ft³
